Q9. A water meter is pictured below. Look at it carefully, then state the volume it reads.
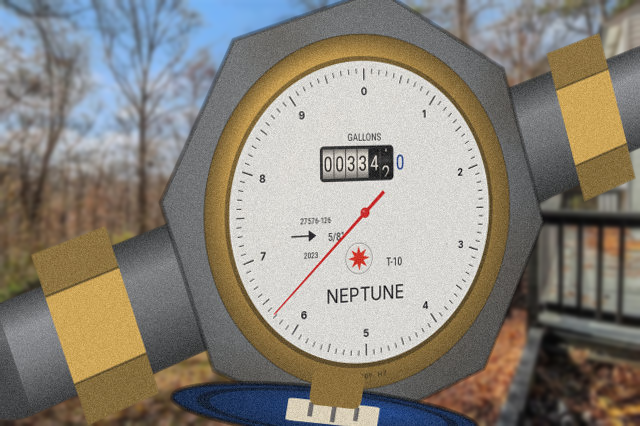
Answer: 33416.3 gal
